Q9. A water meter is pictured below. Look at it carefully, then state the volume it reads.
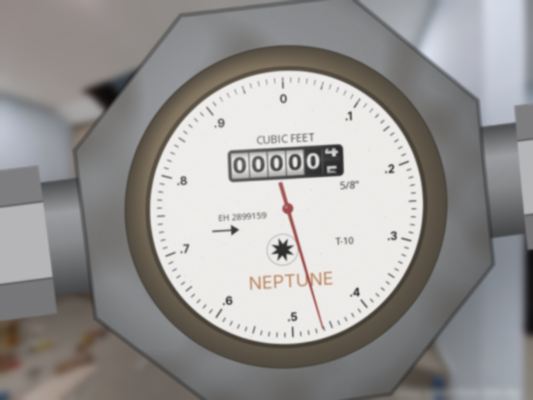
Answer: 4.46 ft³
